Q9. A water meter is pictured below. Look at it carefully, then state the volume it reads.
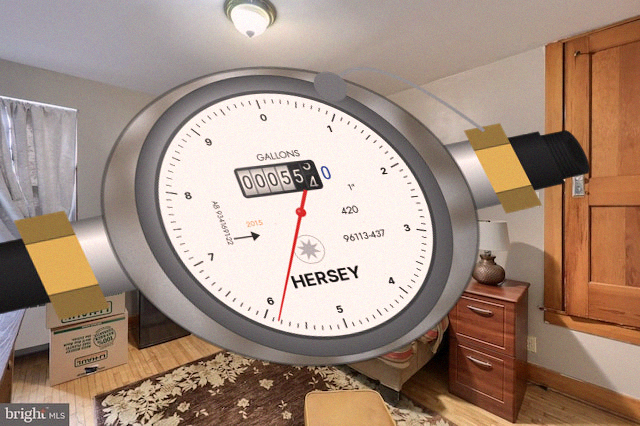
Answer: 5535.8 gal
